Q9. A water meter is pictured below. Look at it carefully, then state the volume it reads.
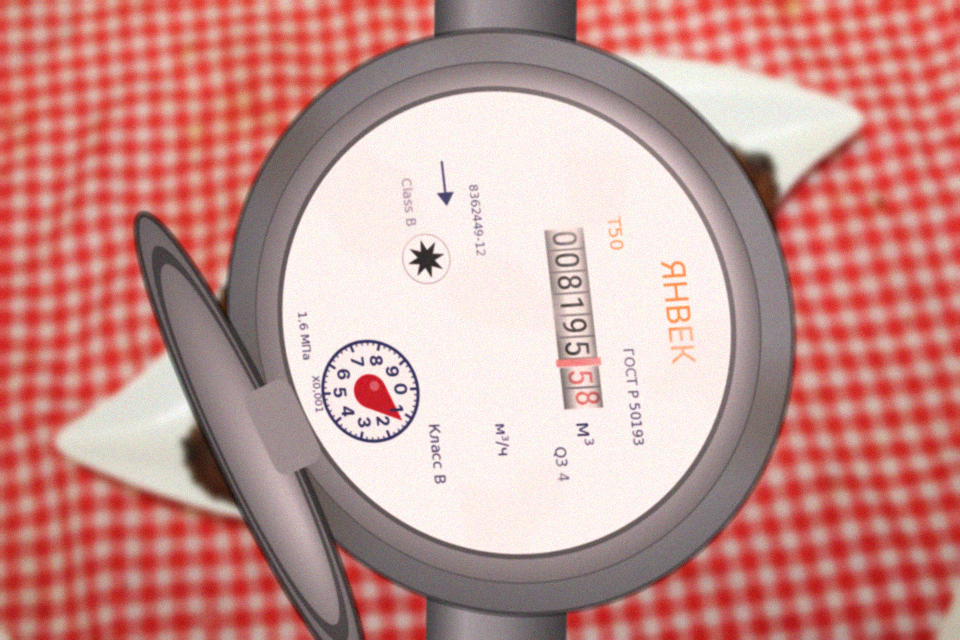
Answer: 8195.581 m³
